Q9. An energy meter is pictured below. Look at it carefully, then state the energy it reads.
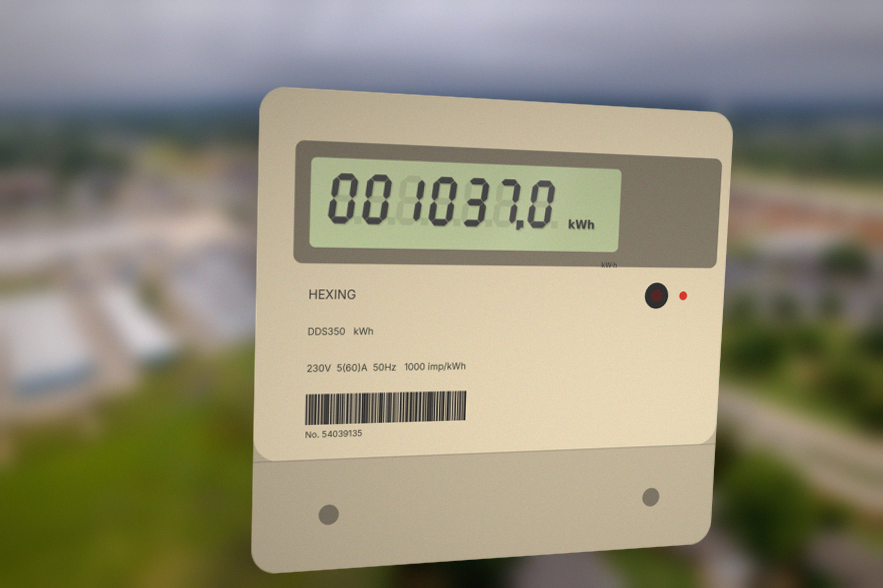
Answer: 1037.0 kWh
